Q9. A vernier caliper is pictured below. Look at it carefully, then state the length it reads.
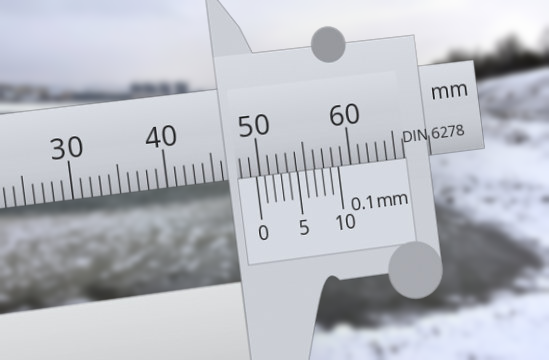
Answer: 49.6 mm
